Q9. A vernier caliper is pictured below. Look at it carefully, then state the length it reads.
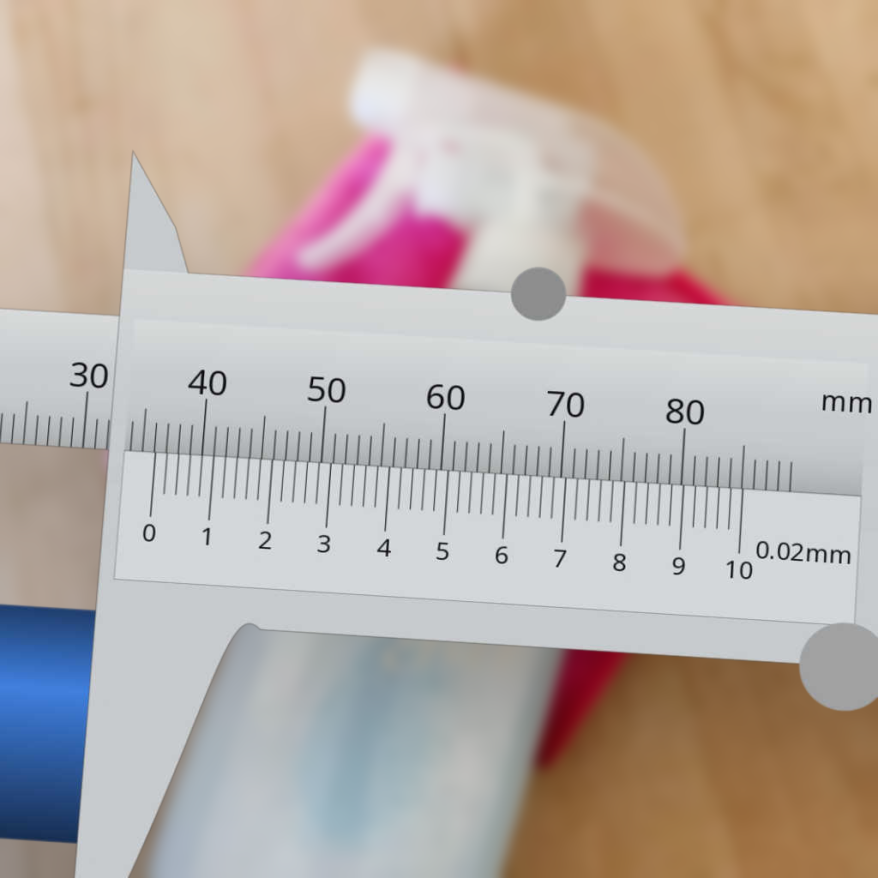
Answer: 36.1 mm
